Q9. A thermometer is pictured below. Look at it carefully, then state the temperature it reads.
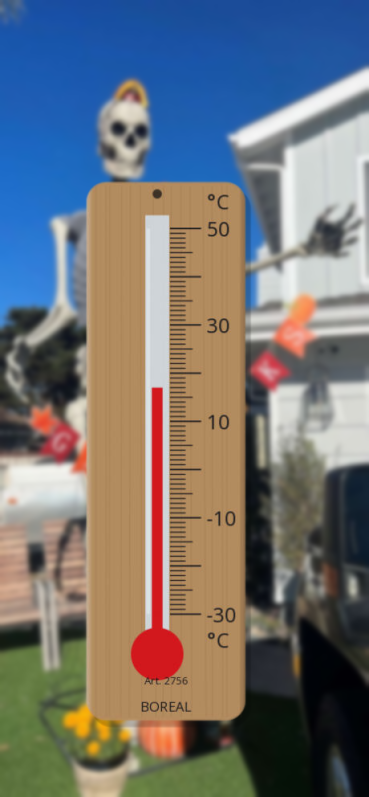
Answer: 17 °C
